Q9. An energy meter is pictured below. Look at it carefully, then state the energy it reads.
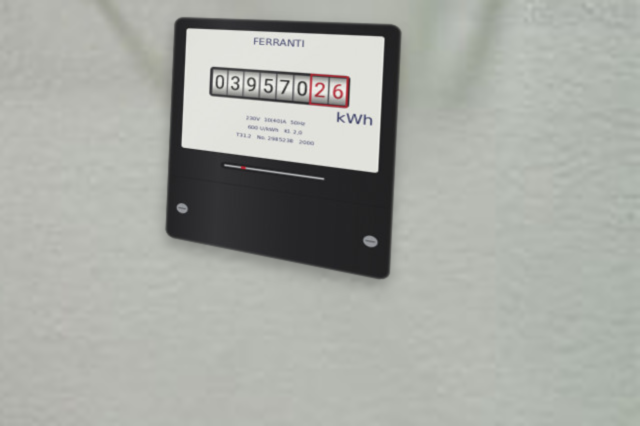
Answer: 39570.26 kWh
